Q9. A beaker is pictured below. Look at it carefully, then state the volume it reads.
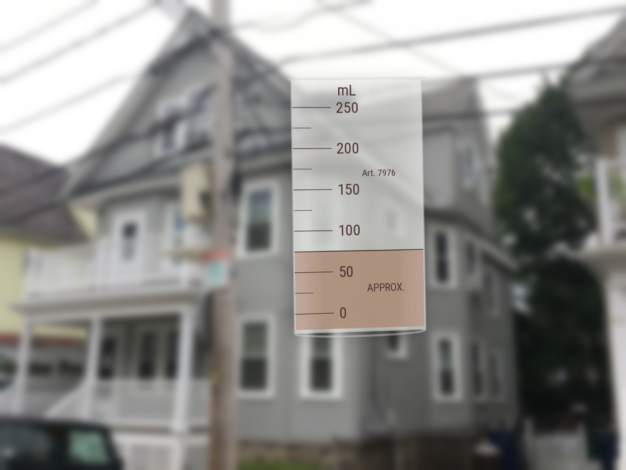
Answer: 75 mL
